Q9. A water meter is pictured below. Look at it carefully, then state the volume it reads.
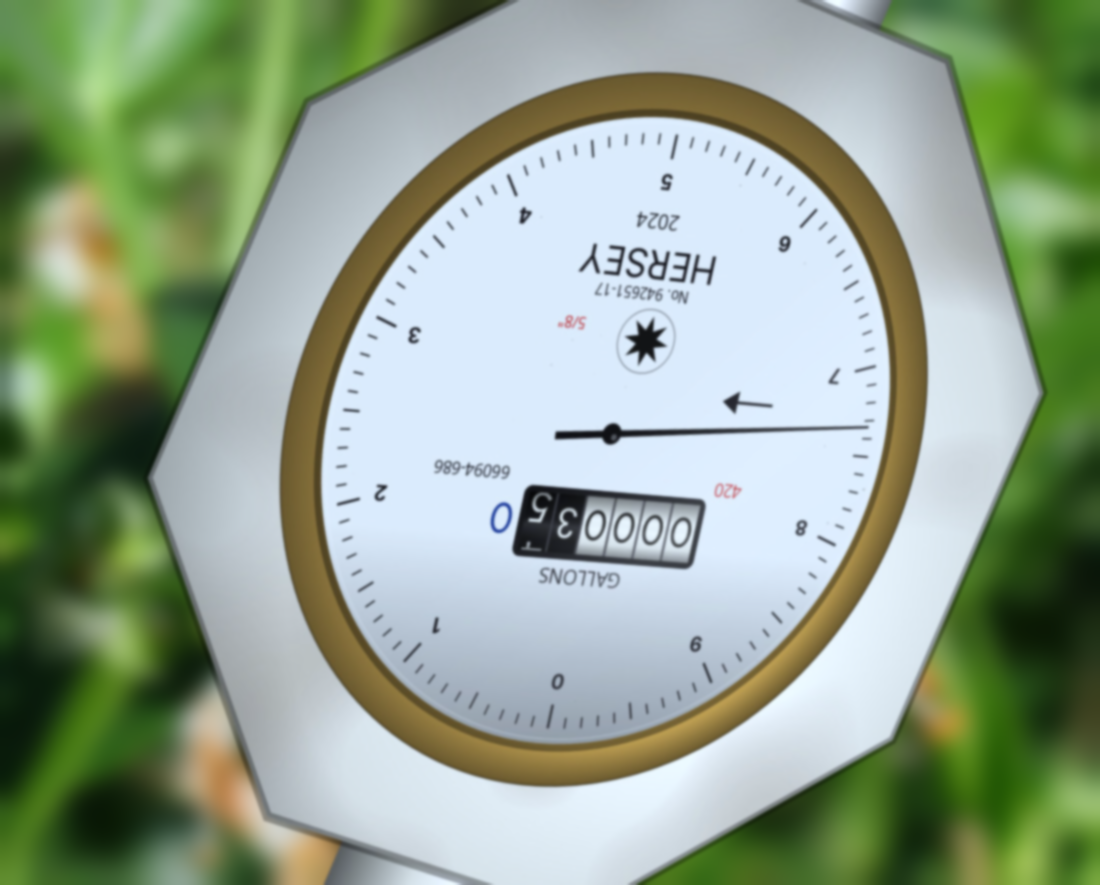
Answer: 347.3 gal
